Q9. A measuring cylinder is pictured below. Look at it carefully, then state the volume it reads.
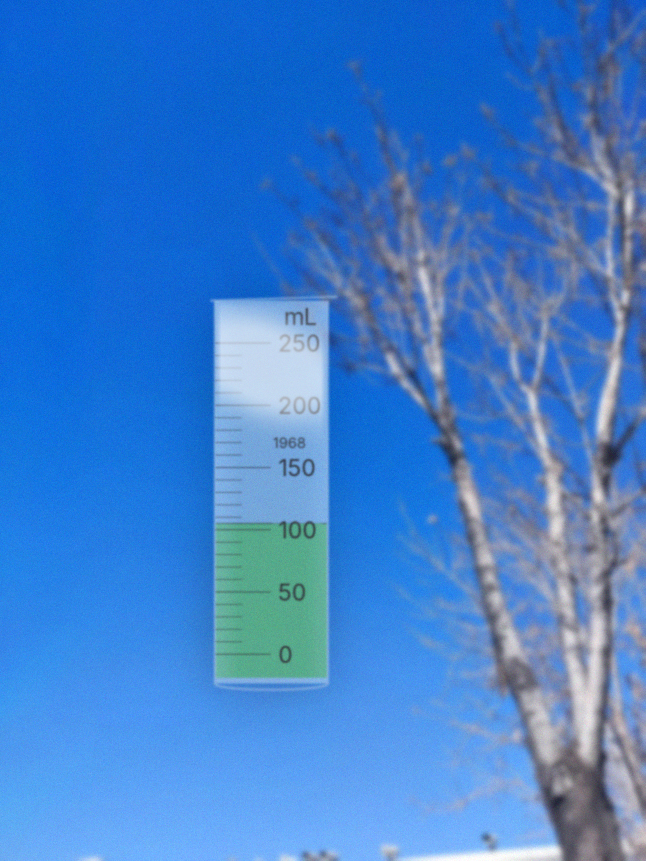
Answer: 105 mL
